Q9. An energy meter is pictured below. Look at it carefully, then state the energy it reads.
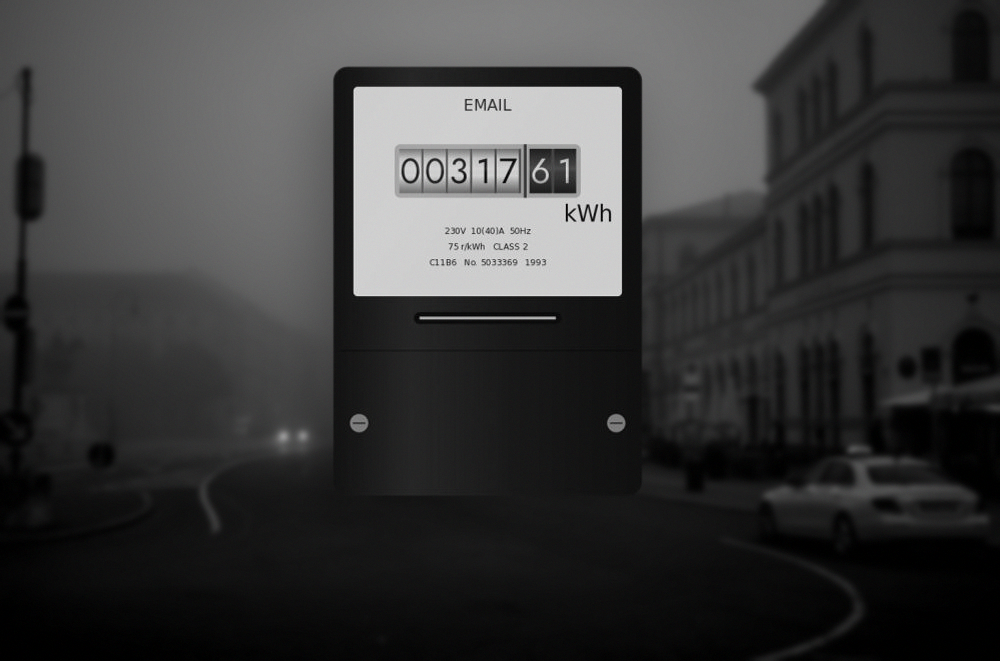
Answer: 317.61 kWh
